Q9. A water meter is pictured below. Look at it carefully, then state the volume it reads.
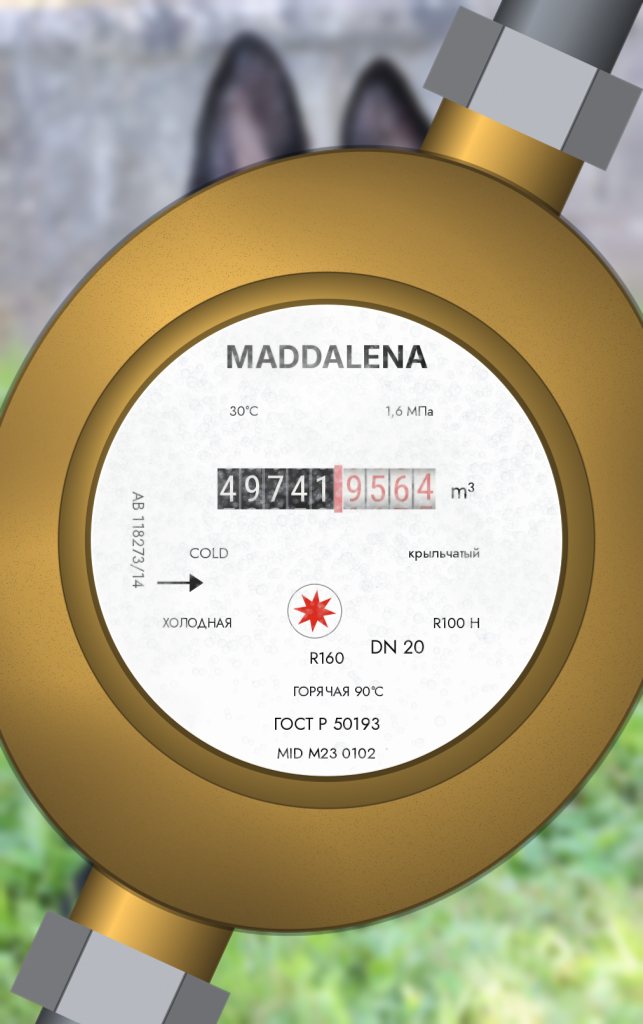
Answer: 49741.9564 m³
